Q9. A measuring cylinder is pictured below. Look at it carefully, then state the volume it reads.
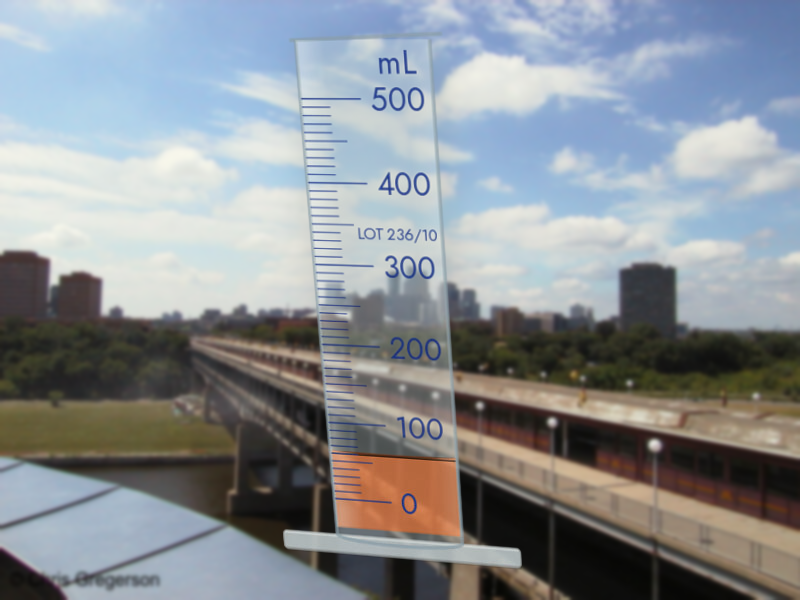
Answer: 60 mL
